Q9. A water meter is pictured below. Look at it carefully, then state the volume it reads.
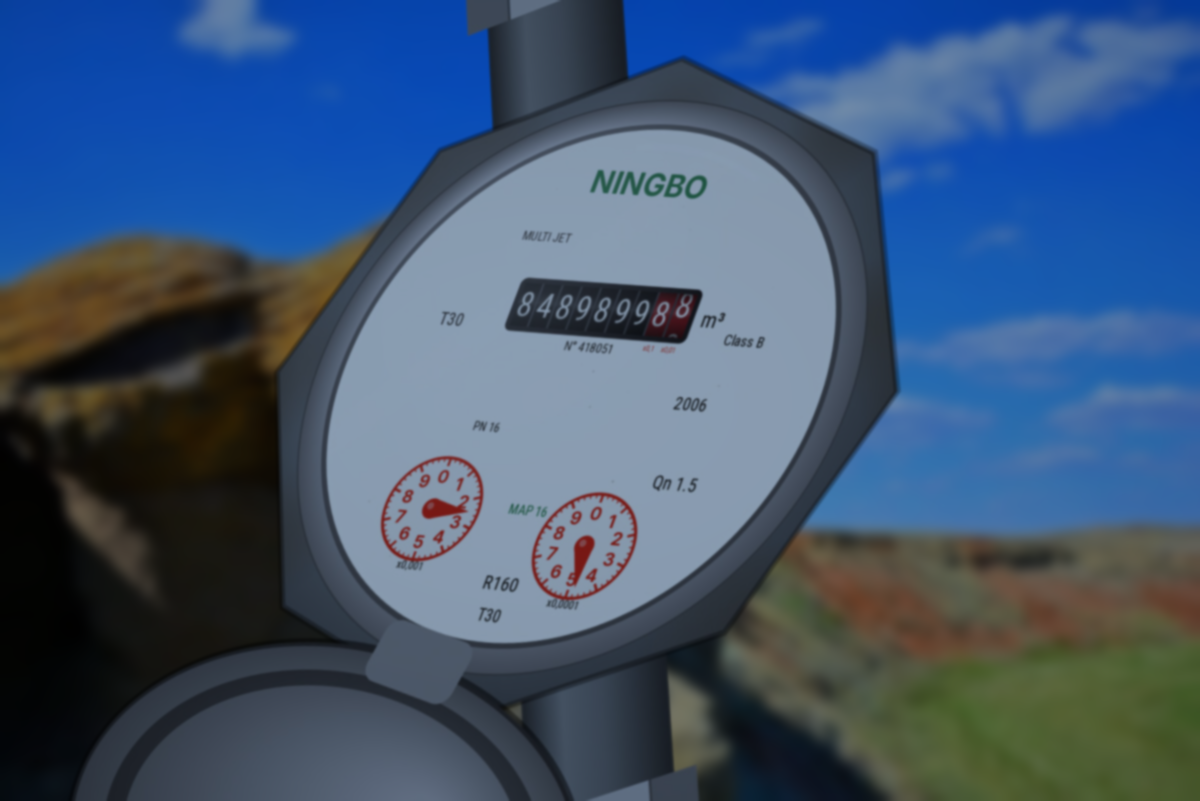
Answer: 8489899.8824 m³
